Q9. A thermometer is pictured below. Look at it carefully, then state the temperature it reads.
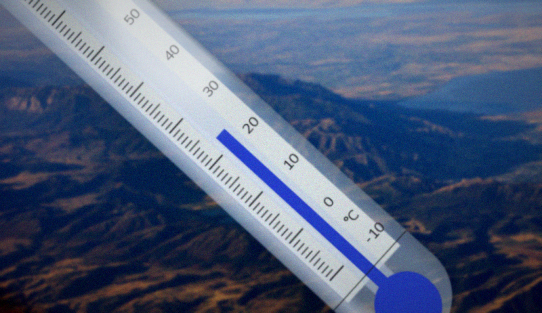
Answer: 23 °C
